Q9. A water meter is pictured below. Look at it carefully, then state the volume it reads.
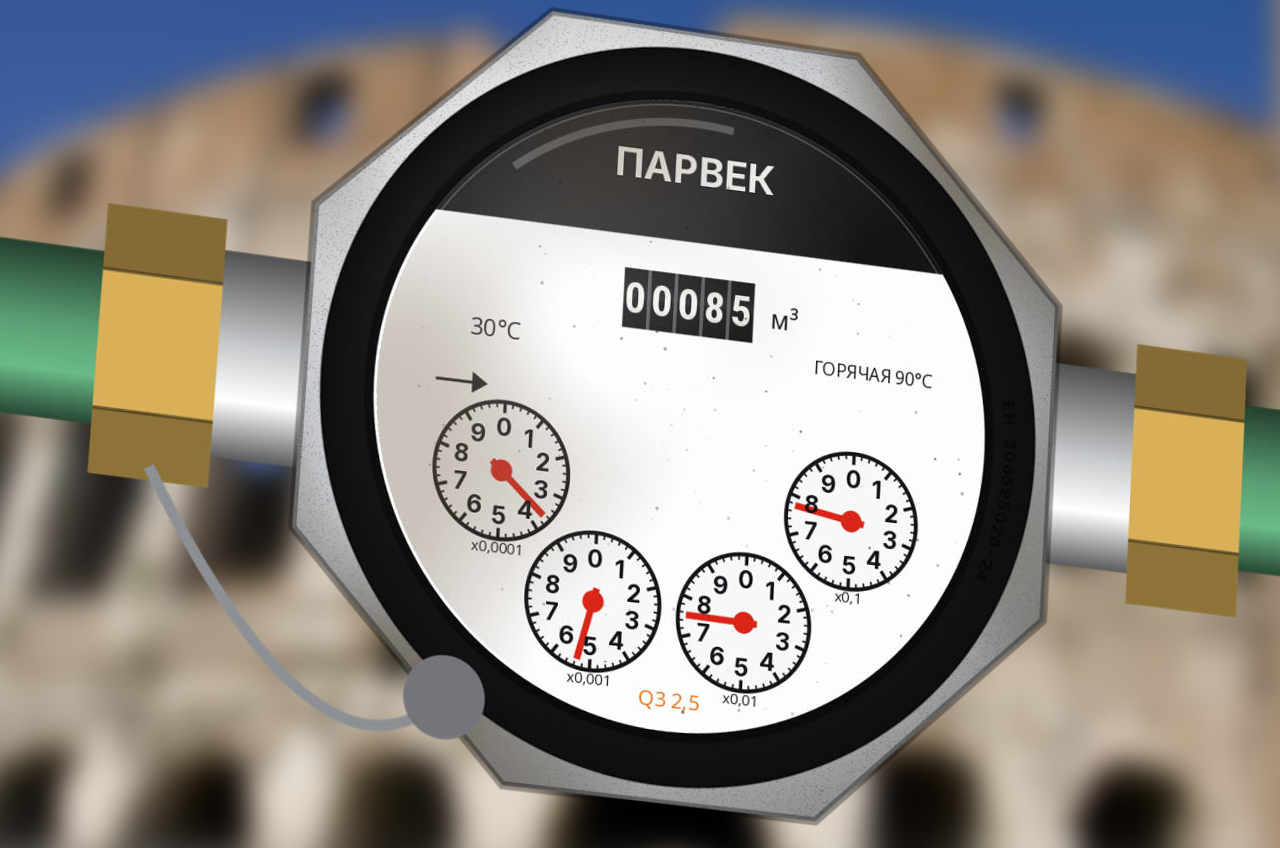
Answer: 85.7753 m³
